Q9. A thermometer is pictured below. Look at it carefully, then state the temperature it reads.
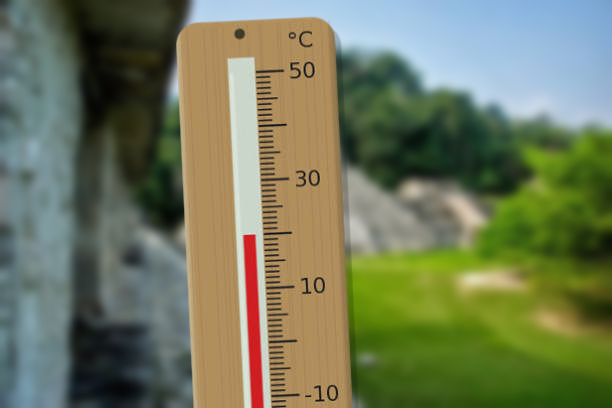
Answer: 20 °C
